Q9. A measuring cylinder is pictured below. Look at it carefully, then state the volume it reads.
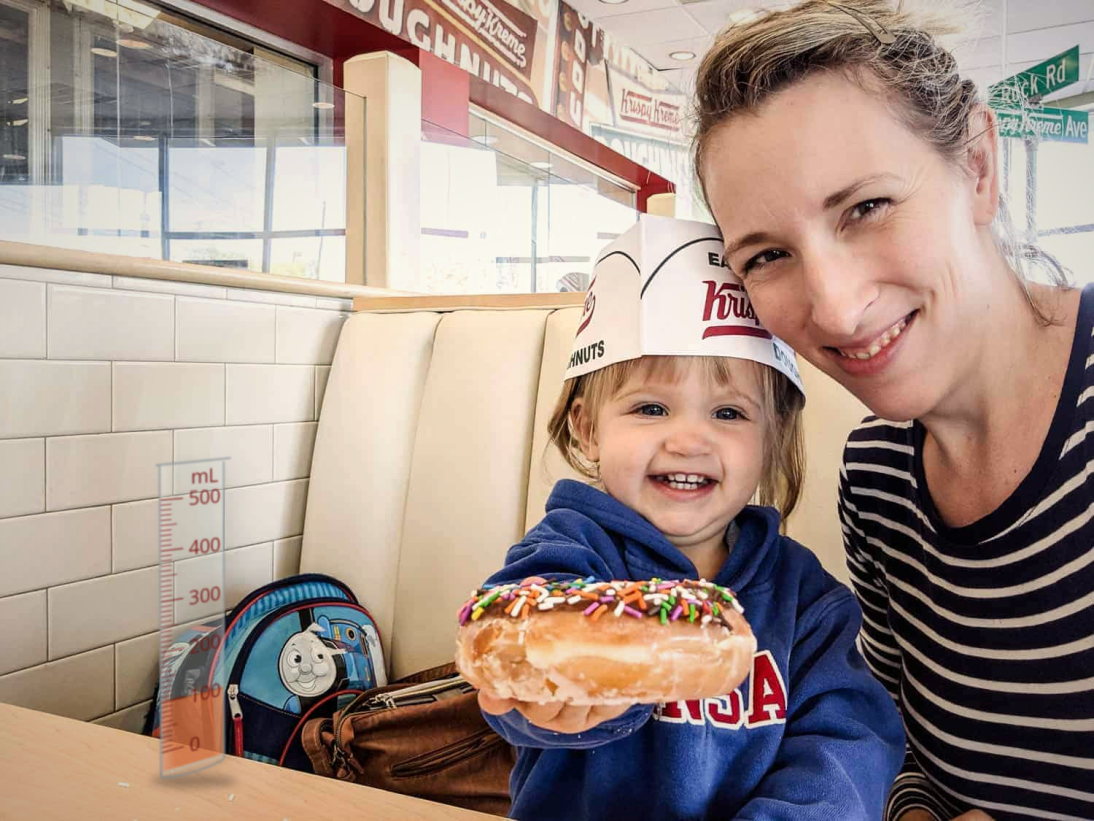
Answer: 100 mL
